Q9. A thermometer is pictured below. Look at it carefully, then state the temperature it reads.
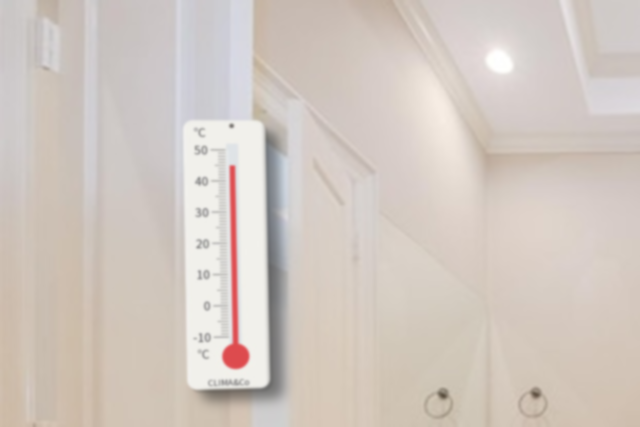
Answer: 45 °C
